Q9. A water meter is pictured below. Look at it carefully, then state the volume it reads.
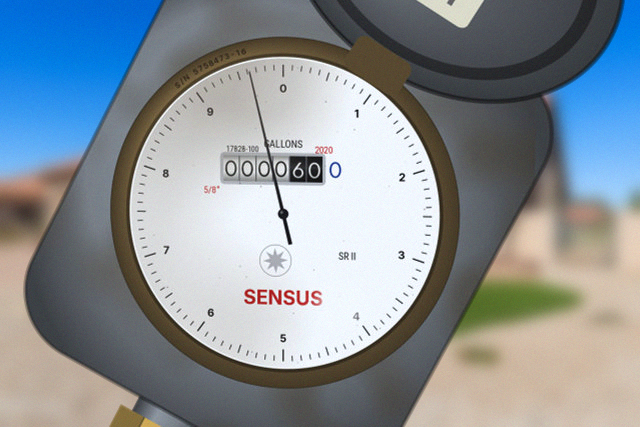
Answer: 599.6 gal
